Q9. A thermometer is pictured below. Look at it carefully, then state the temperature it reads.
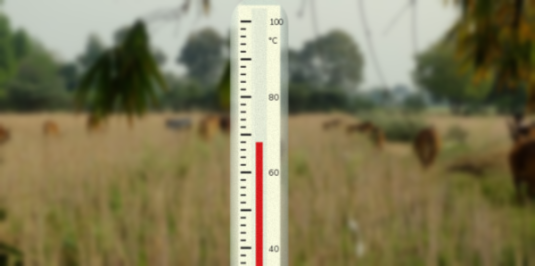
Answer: 68 °C
